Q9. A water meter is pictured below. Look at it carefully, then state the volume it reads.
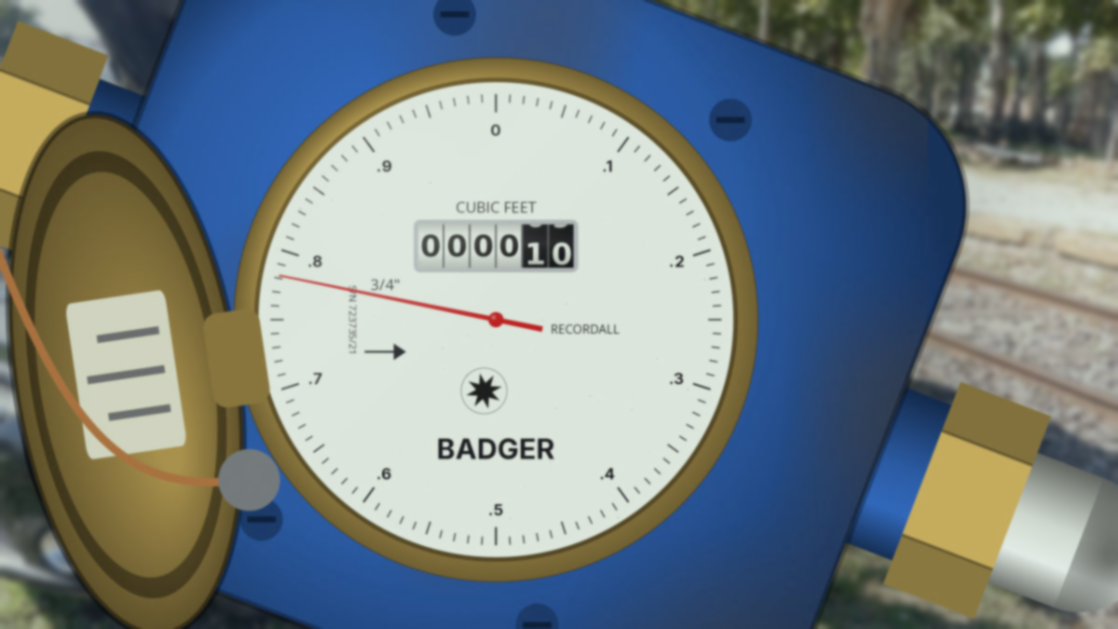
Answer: 9.78 ft³
